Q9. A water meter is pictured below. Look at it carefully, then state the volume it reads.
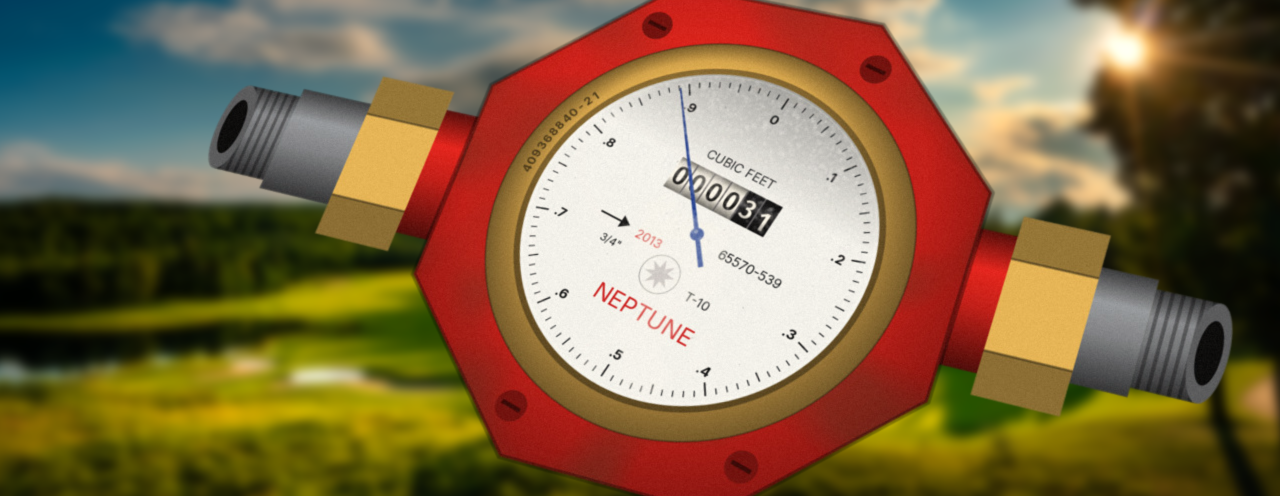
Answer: 30.89 ft³
